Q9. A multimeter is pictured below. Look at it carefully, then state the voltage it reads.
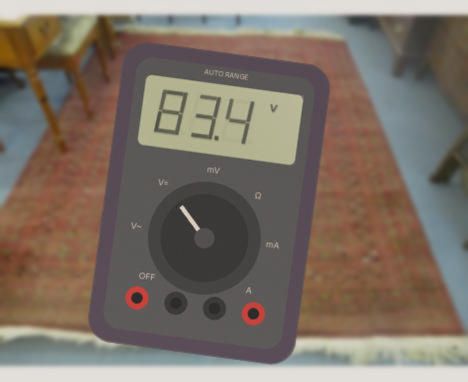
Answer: 83.4 V
